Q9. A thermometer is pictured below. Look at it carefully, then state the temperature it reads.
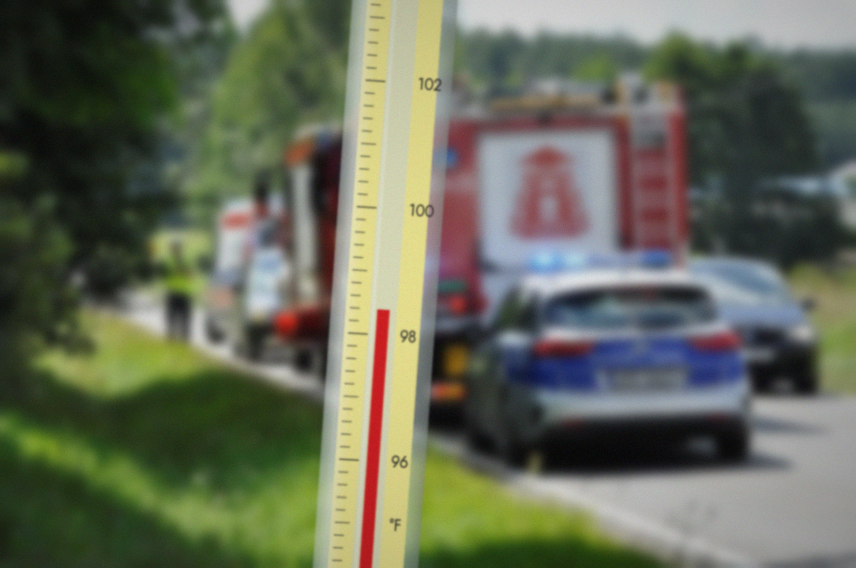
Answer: 98.4 °F
